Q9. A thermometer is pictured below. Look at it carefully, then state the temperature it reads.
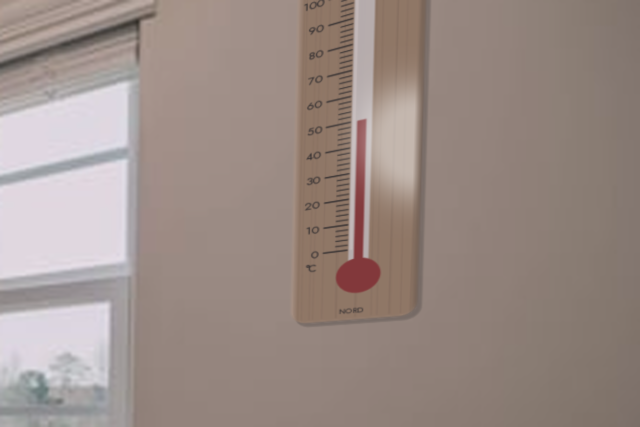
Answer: 50 °C
